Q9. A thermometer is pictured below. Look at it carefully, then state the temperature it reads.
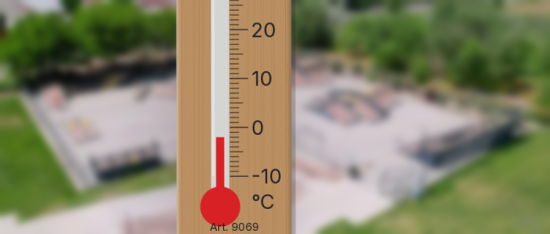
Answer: -2 °C
